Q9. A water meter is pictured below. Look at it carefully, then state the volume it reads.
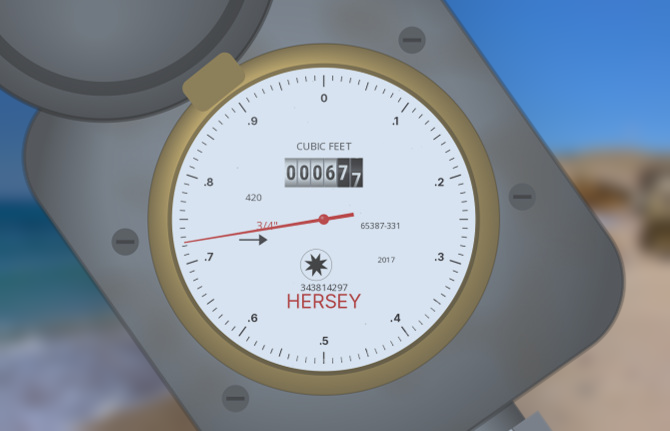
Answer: 676.72 ft³
